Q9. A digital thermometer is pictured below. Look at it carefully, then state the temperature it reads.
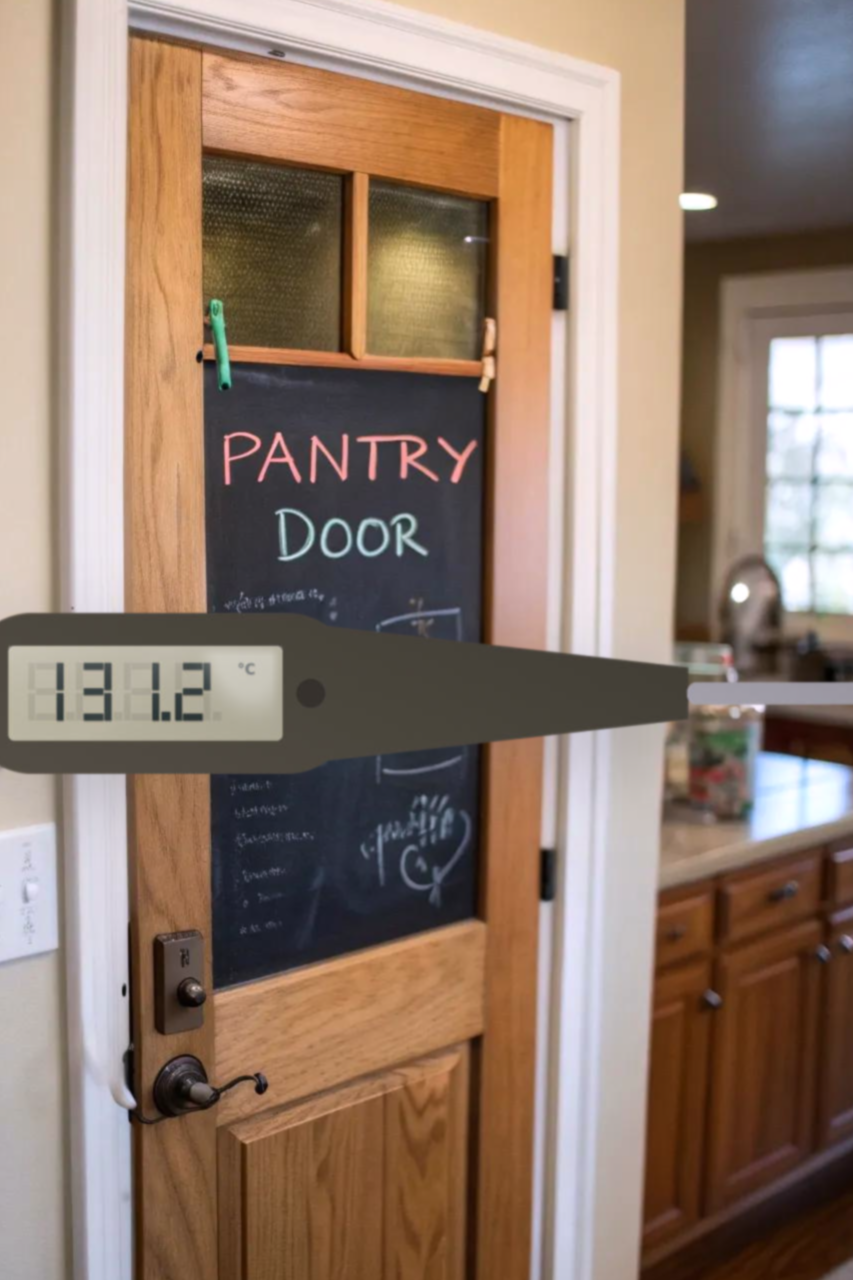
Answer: 131.2 °C
